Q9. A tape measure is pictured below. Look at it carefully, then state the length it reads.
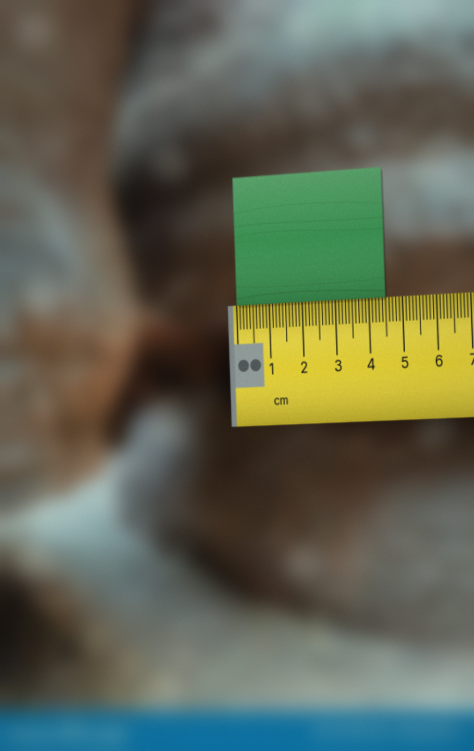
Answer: 4.5 cm
